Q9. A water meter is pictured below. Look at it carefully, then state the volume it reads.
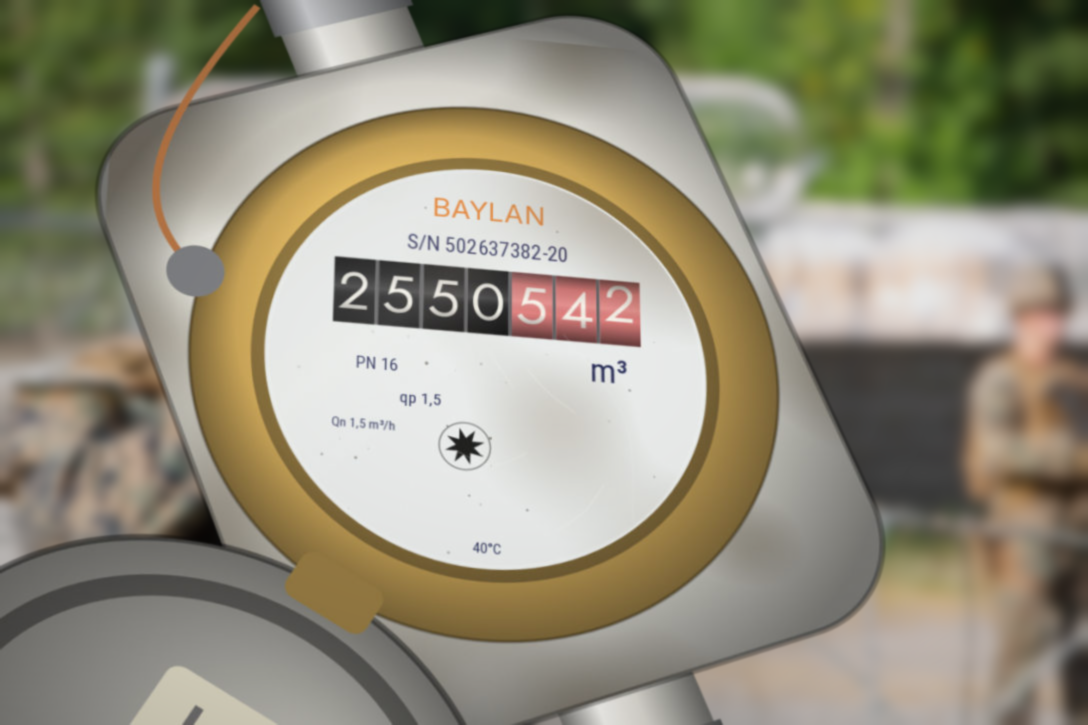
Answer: 2550.542 m³
